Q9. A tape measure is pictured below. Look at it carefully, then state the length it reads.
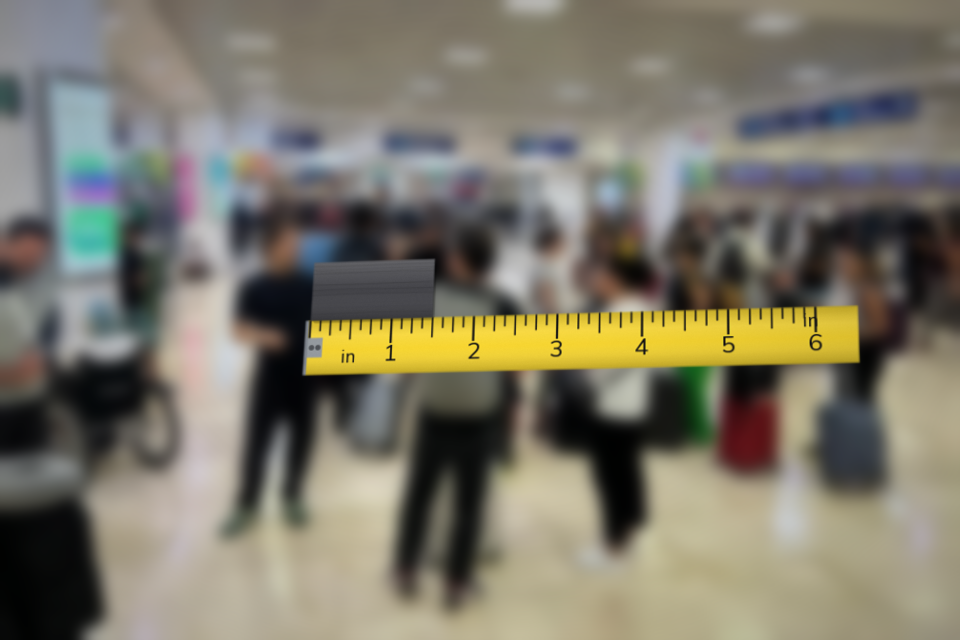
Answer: 1.5 in
